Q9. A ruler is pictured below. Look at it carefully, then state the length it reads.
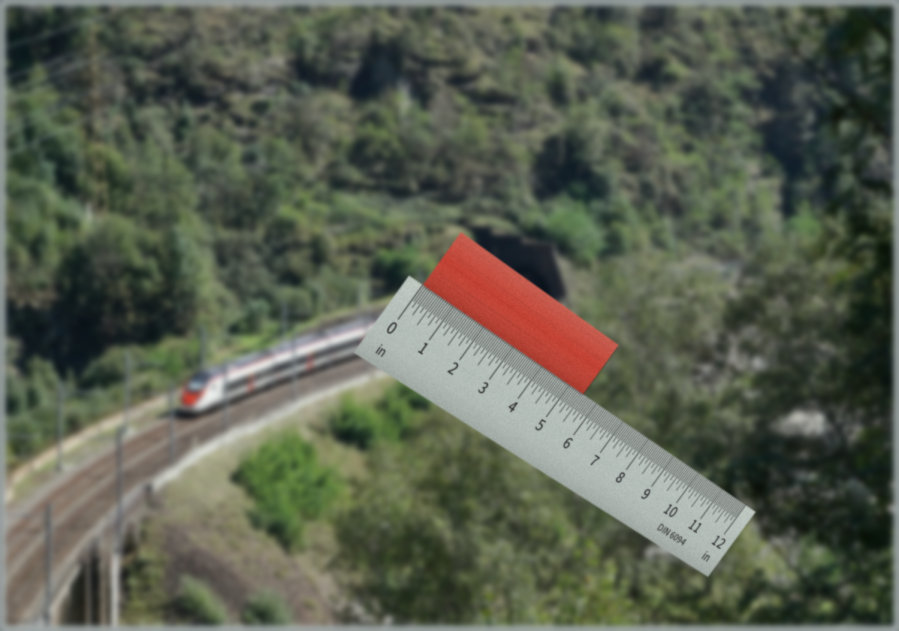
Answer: 5.5 in
